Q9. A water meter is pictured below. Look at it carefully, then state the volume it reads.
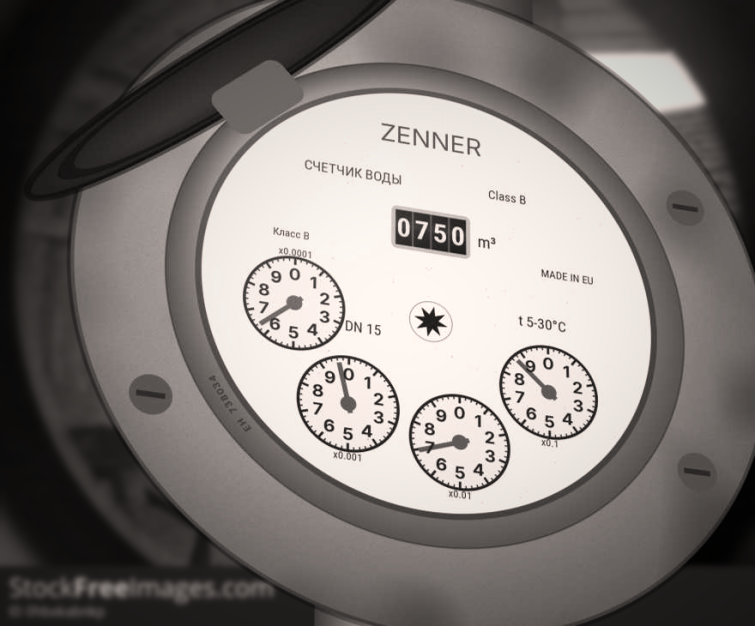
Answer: 750.8696 m³
